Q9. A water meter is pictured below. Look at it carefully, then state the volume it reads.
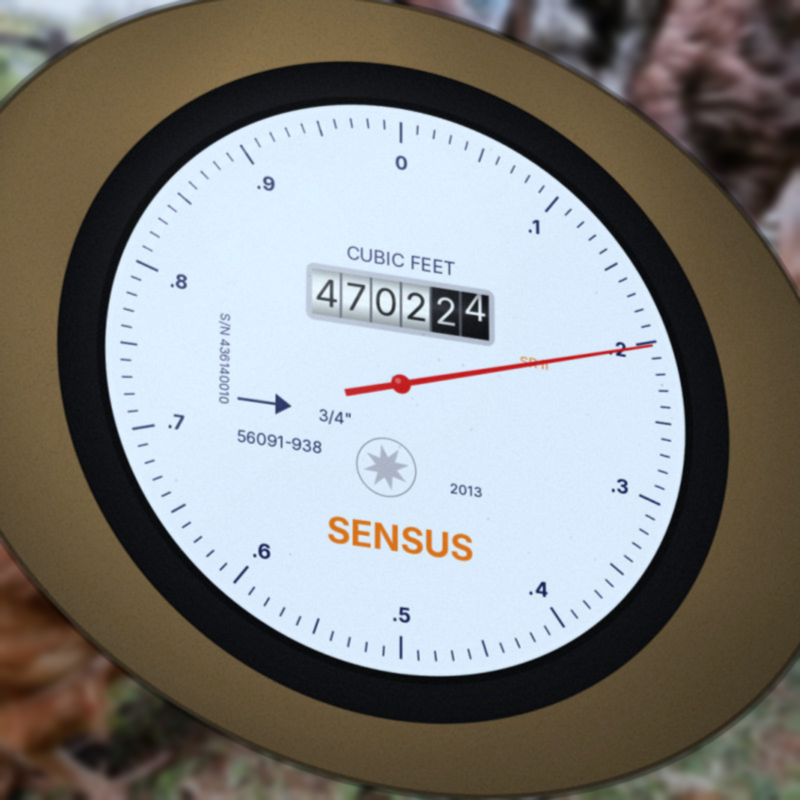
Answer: 470224.20 ft³
